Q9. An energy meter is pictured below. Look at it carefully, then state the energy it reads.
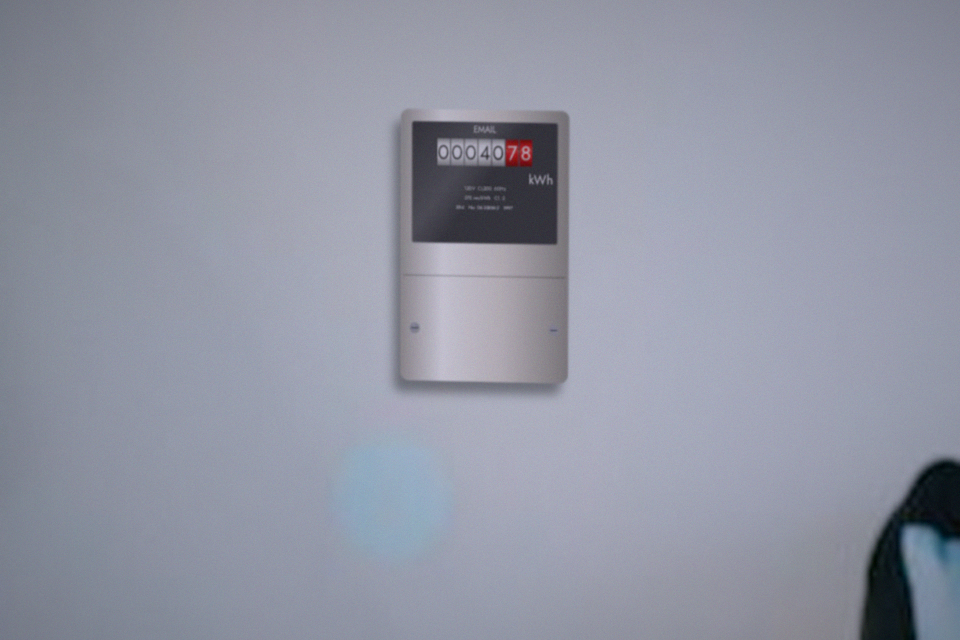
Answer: 40.78 kWh
